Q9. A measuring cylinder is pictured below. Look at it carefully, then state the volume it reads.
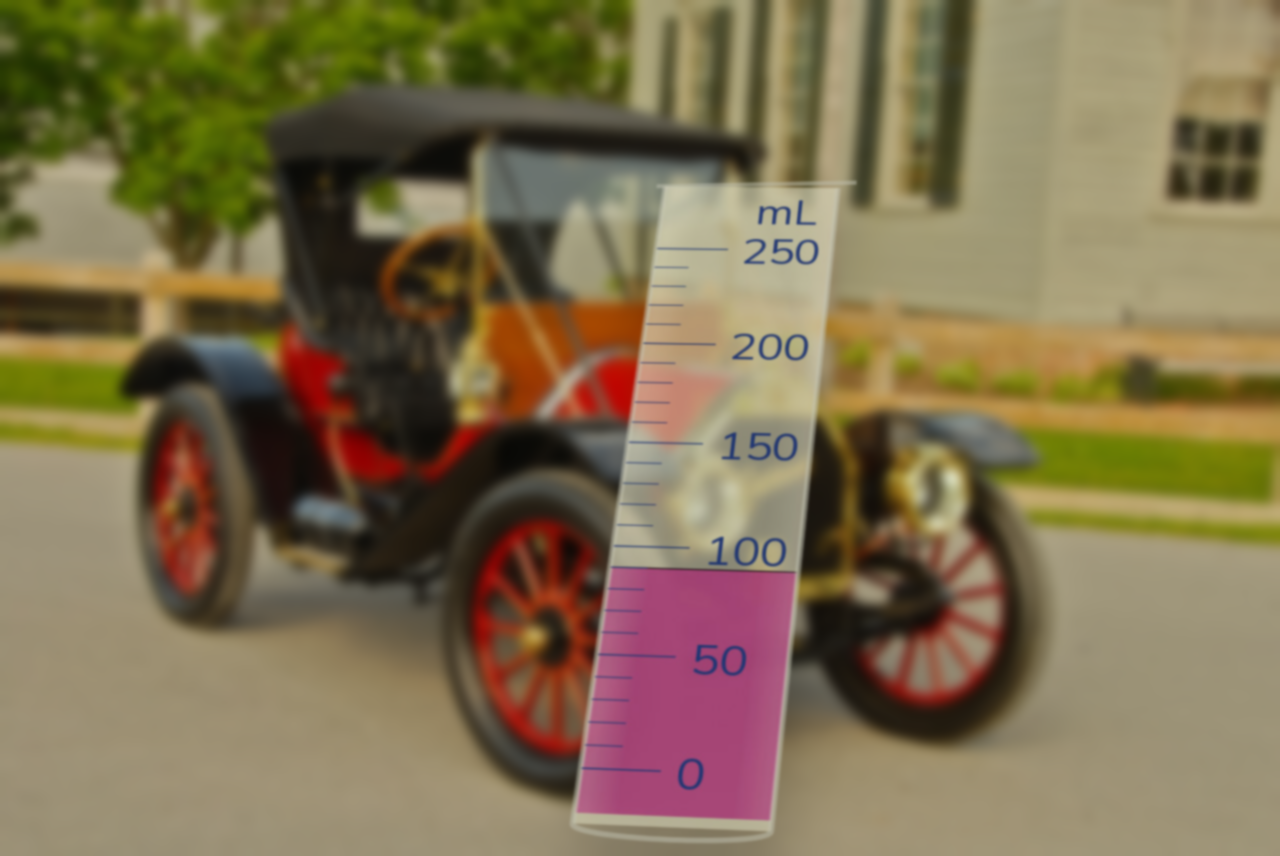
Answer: 90 mL
